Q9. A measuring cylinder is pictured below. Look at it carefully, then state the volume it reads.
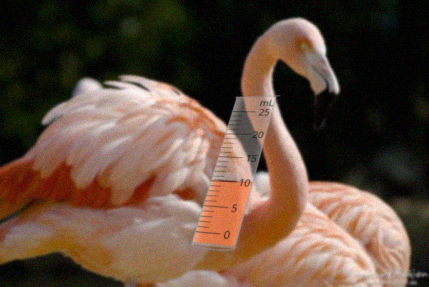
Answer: 10 mL
